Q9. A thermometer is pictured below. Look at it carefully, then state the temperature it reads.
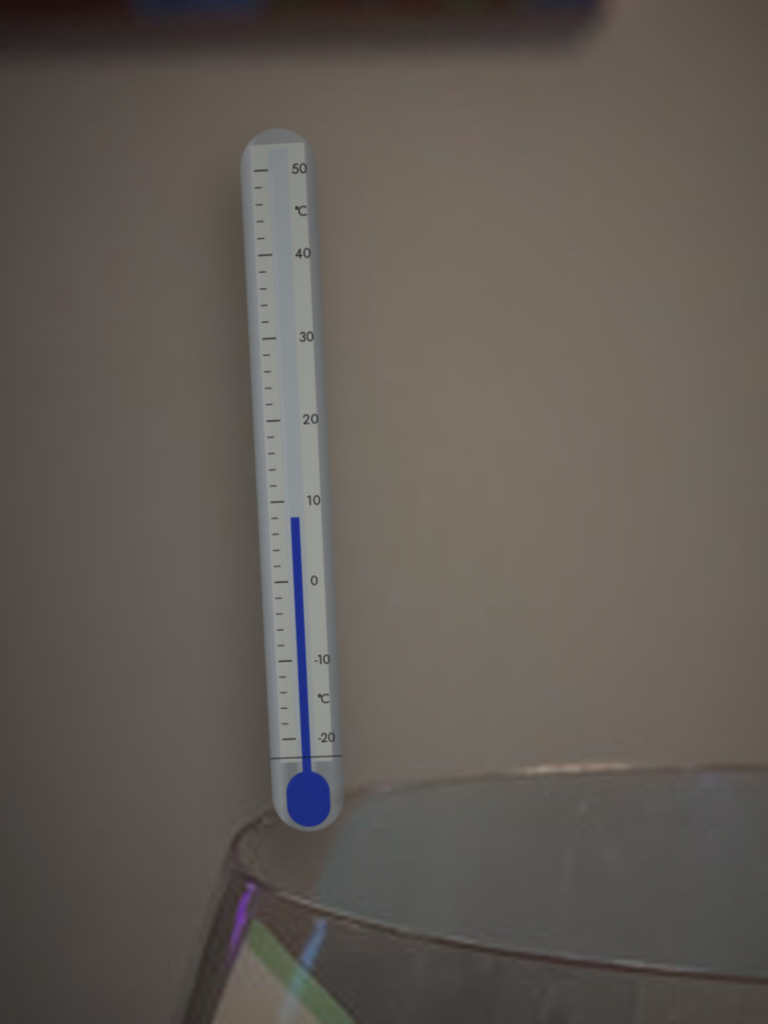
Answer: 8 °C
